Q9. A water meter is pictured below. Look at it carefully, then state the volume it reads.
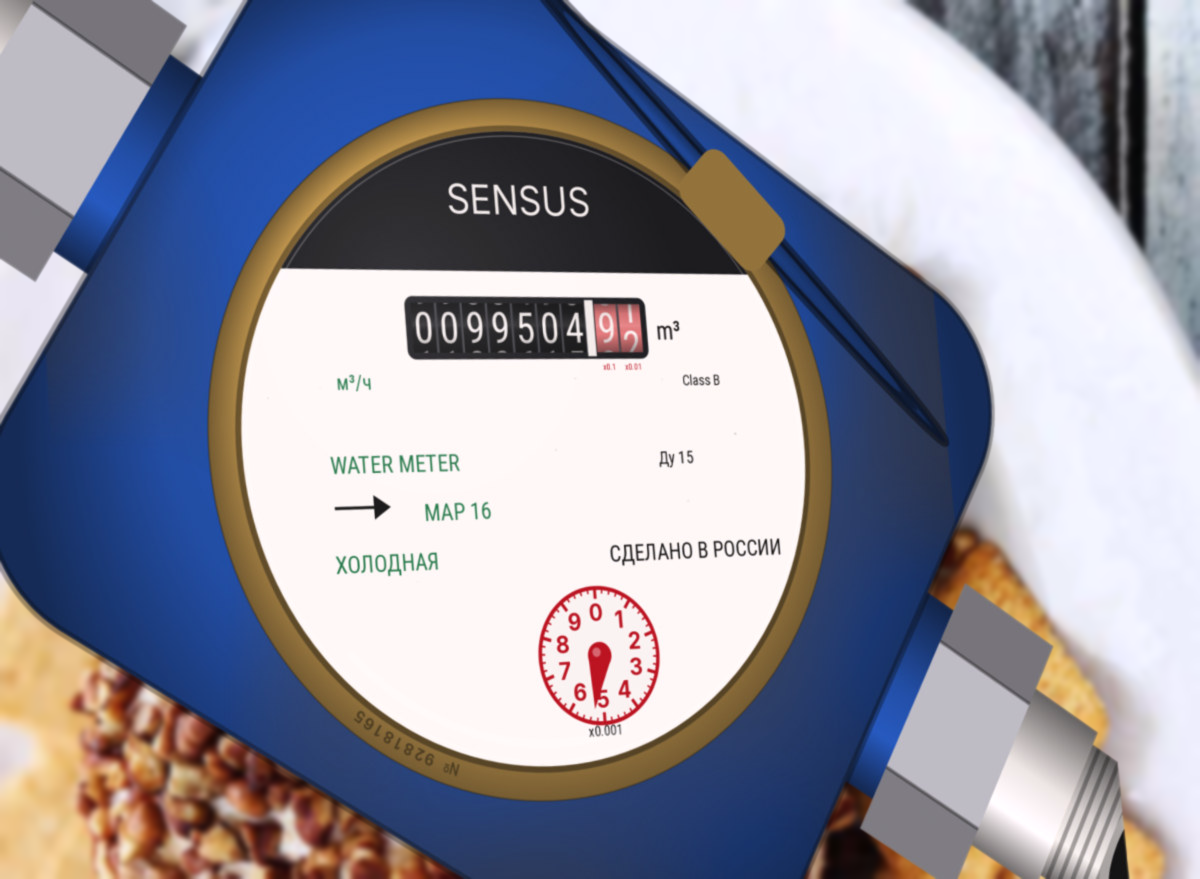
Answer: 99504.915 m³
